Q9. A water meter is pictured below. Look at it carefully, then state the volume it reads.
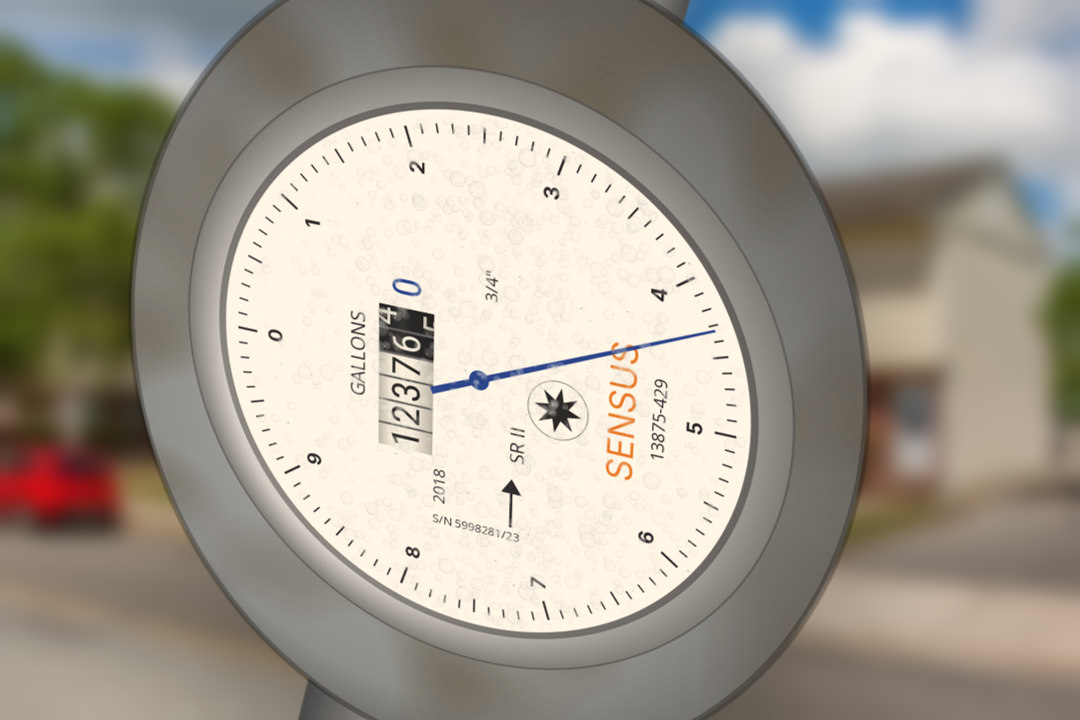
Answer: 1237644.3 gal
